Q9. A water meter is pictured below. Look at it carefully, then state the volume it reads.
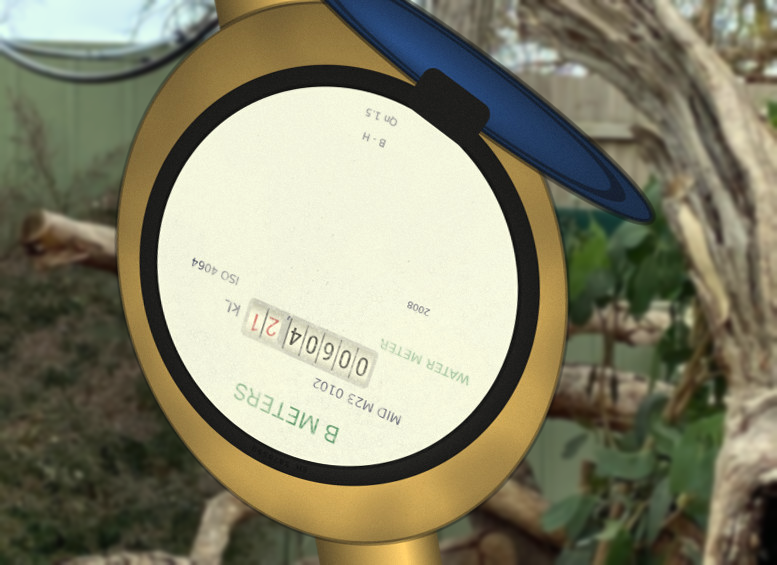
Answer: 604.21 kL
